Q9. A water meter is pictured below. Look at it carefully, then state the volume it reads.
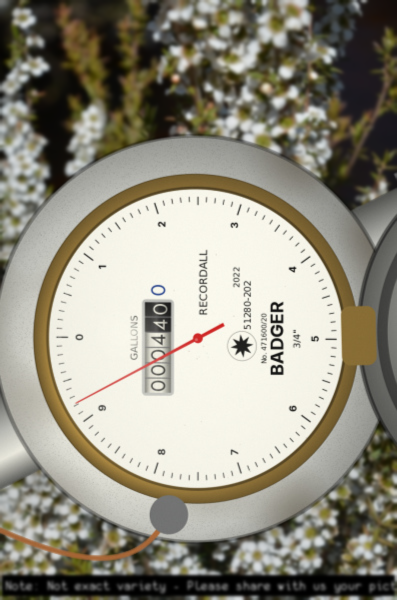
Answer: 4399.2 gal
